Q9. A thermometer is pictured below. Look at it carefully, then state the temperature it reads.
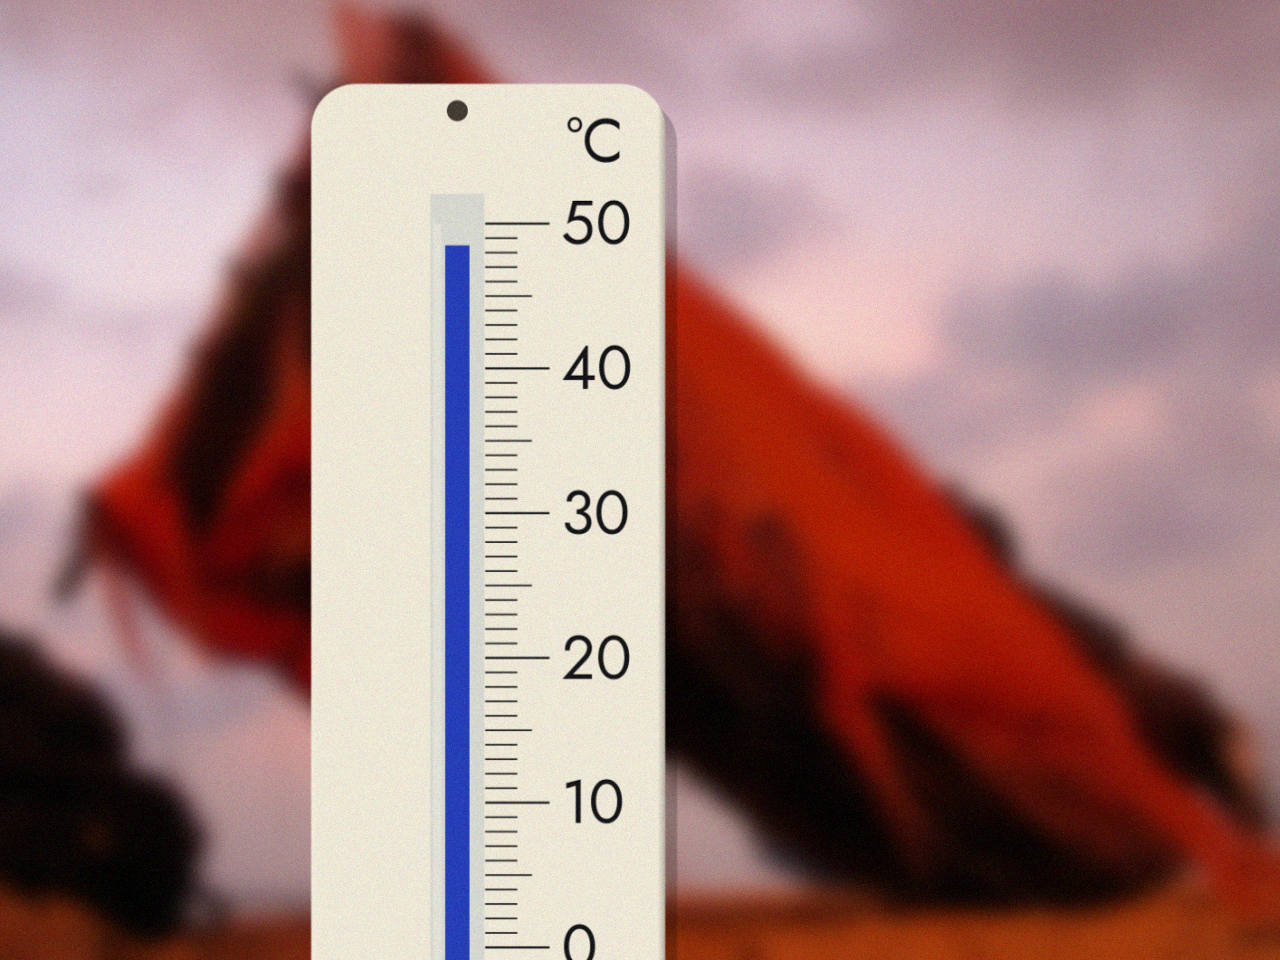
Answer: 48.5 °C
